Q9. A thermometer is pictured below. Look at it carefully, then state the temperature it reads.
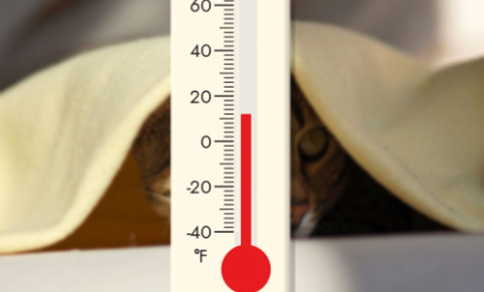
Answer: 12 °F
